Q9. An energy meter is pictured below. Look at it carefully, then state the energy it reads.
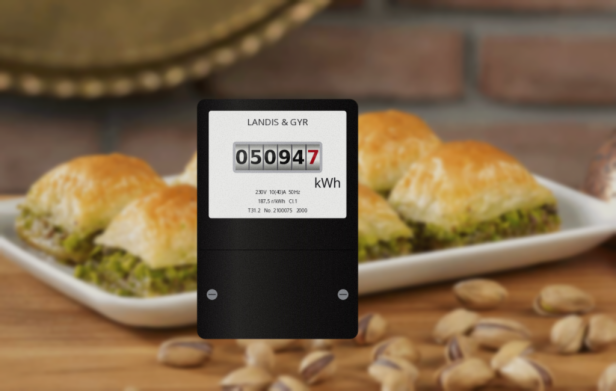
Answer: 5094.7 kWh
